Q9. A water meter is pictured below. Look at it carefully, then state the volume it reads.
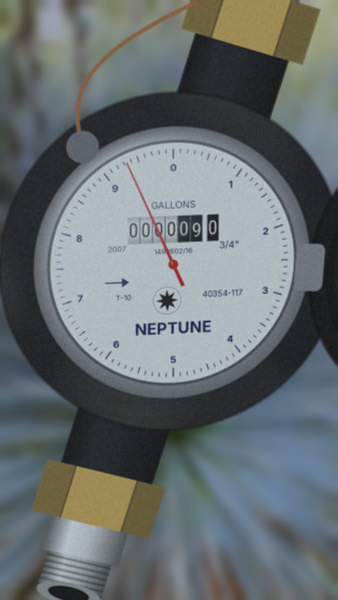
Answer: 89.3 gal
